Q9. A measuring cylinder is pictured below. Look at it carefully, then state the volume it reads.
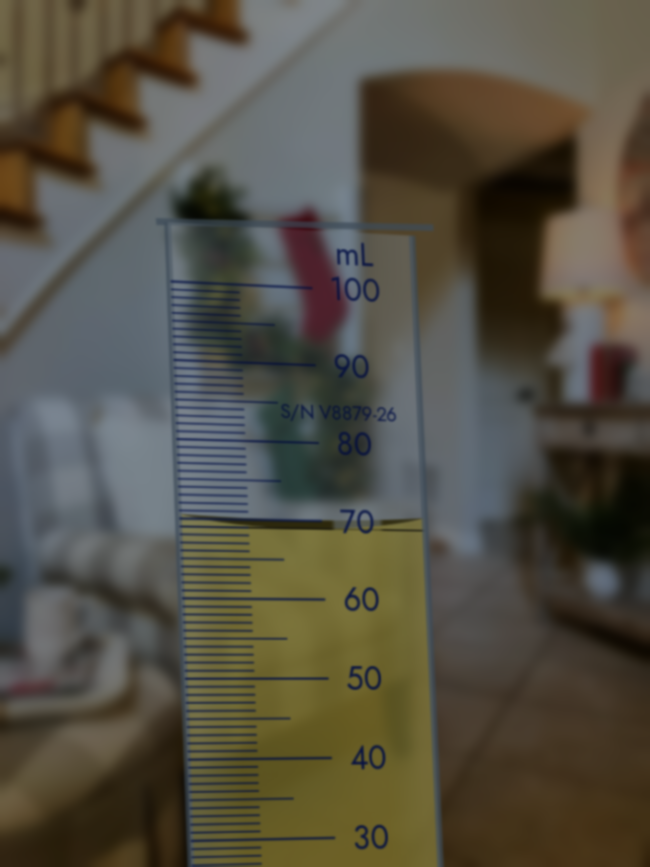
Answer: 69 mL
